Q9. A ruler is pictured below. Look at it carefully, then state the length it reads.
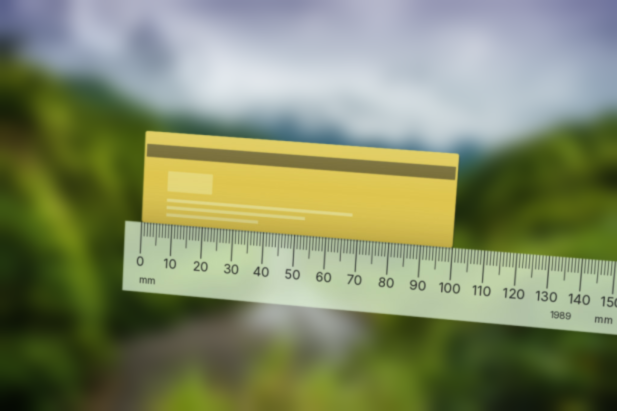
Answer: 100 mm
